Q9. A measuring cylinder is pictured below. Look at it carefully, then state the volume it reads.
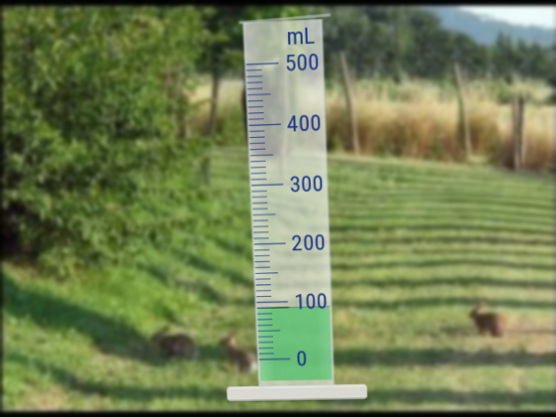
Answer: 90 mL
